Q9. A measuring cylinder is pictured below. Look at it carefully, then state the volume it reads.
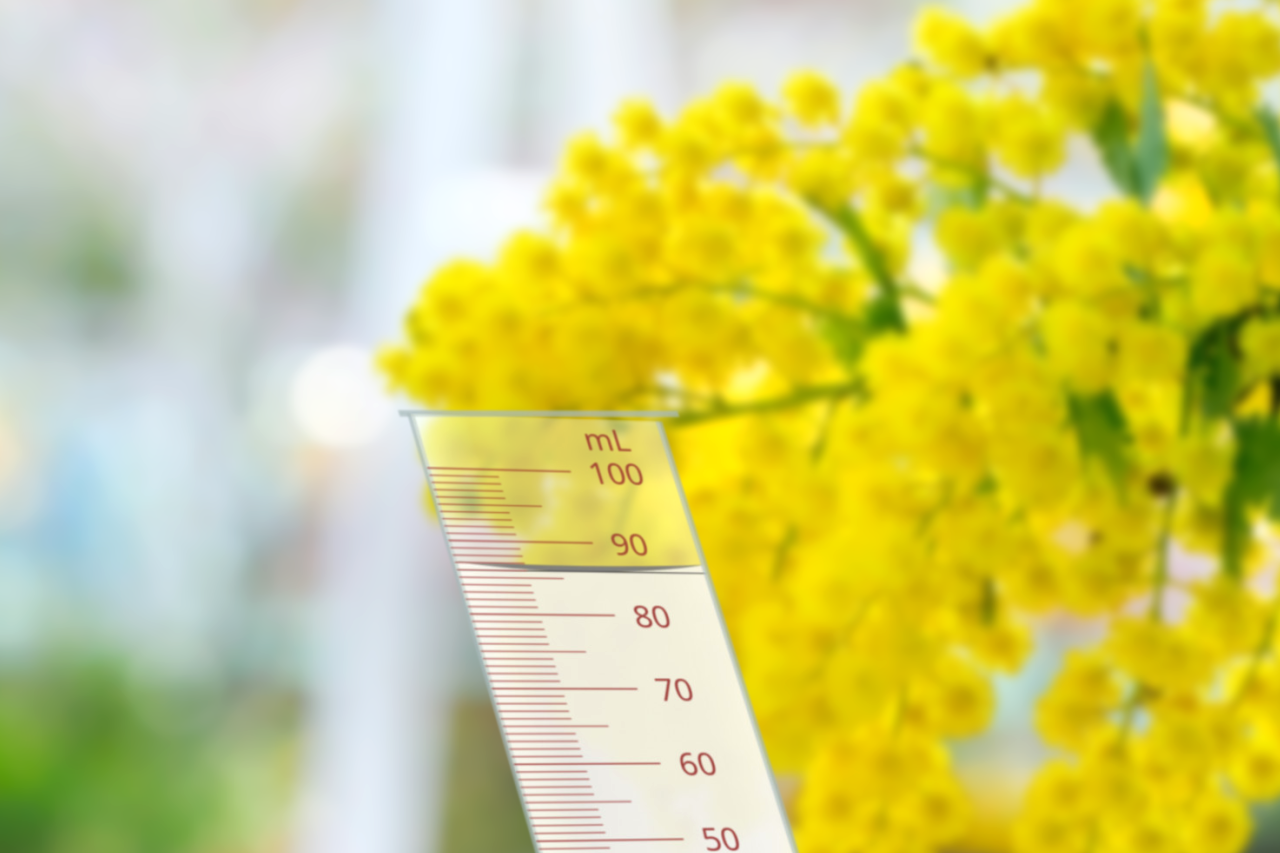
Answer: 86 mL
